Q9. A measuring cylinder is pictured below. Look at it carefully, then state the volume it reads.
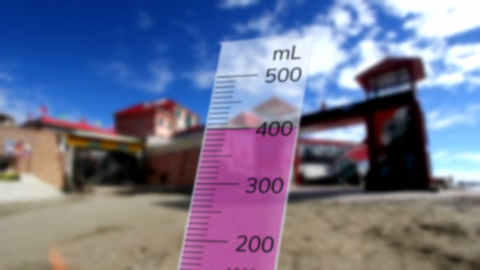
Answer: 400 mL
